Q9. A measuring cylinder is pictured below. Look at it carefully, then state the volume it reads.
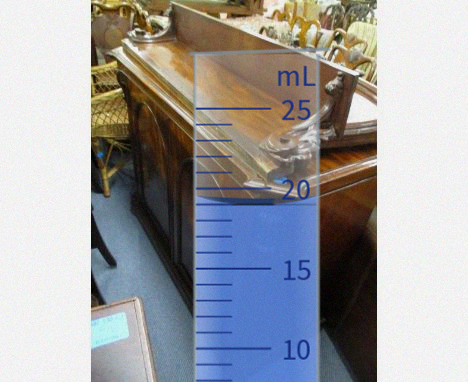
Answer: 19 mL
